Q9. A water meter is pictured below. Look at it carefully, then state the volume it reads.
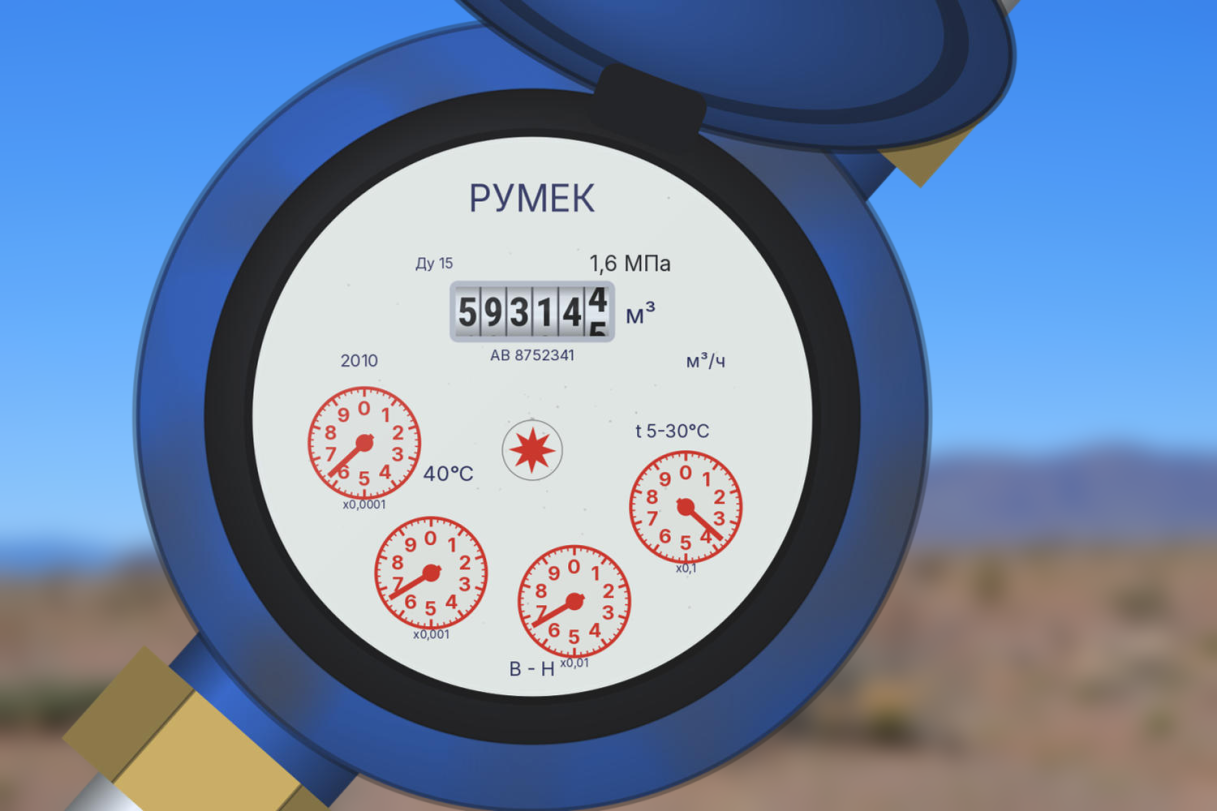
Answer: 593144.3666 m³
